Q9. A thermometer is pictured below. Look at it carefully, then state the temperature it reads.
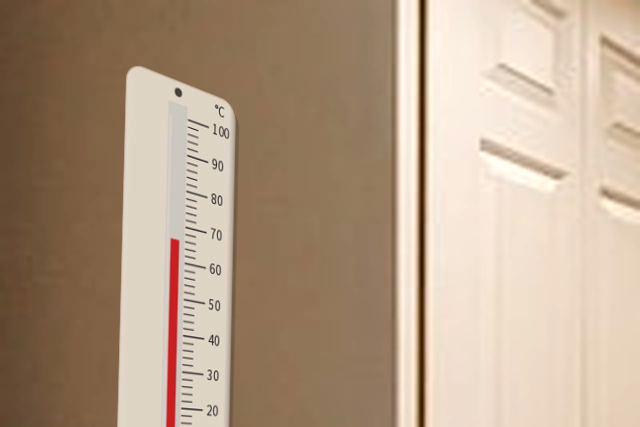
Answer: 66 °C
